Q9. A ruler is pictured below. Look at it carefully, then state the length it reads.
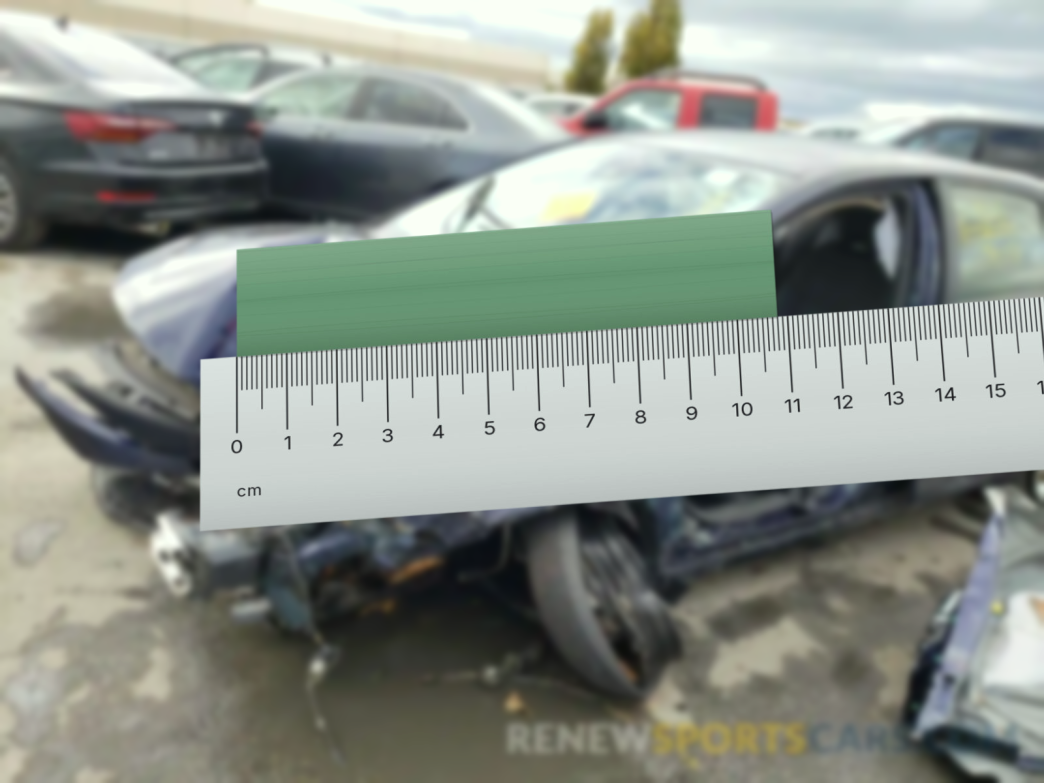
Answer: 10.8 cm
